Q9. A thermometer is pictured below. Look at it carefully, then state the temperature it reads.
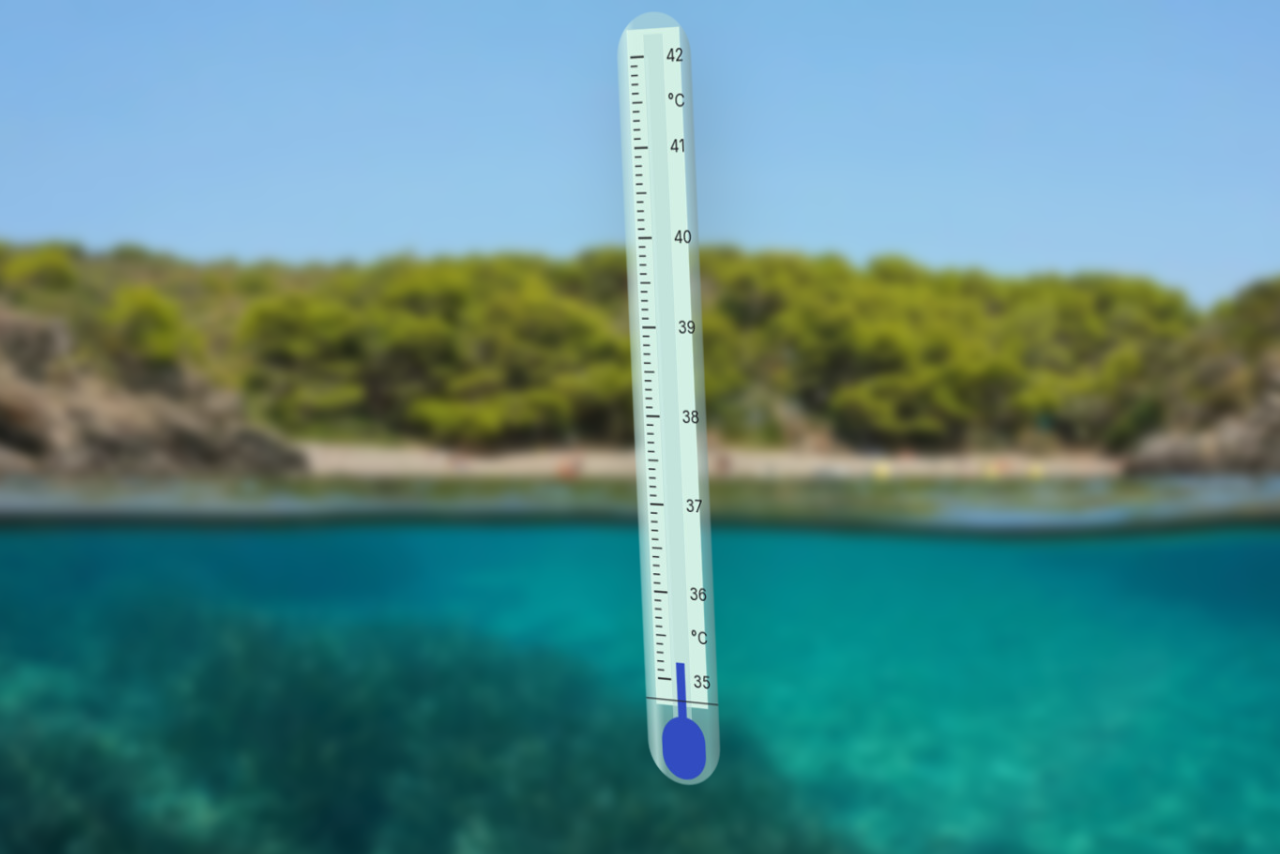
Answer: 35.2 °C
